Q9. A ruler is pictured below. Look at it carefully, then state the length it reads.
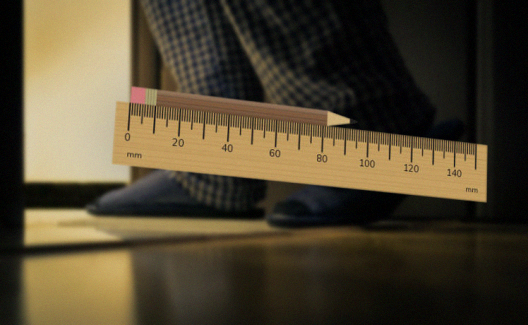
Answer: 95 mm
